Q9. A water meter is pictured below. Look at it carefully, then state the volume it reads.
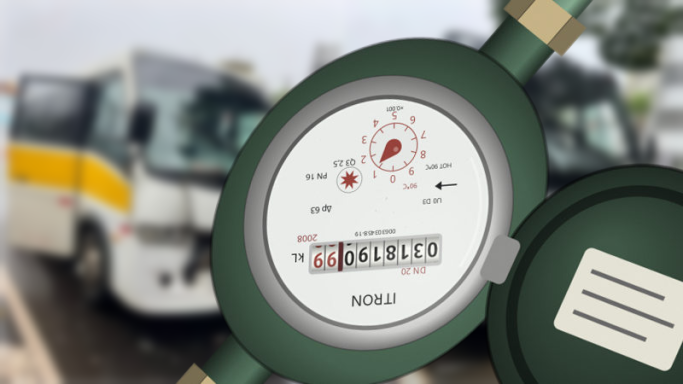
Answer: 318190.991 kL
